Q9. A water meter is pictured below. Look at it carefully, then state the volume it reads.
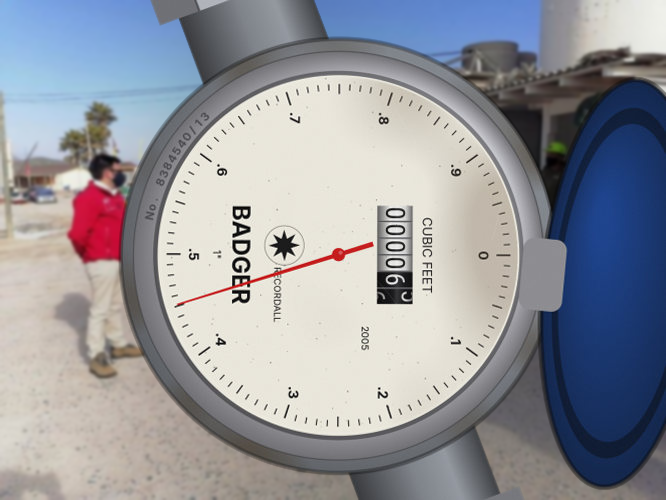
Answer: 65.45 ft³
